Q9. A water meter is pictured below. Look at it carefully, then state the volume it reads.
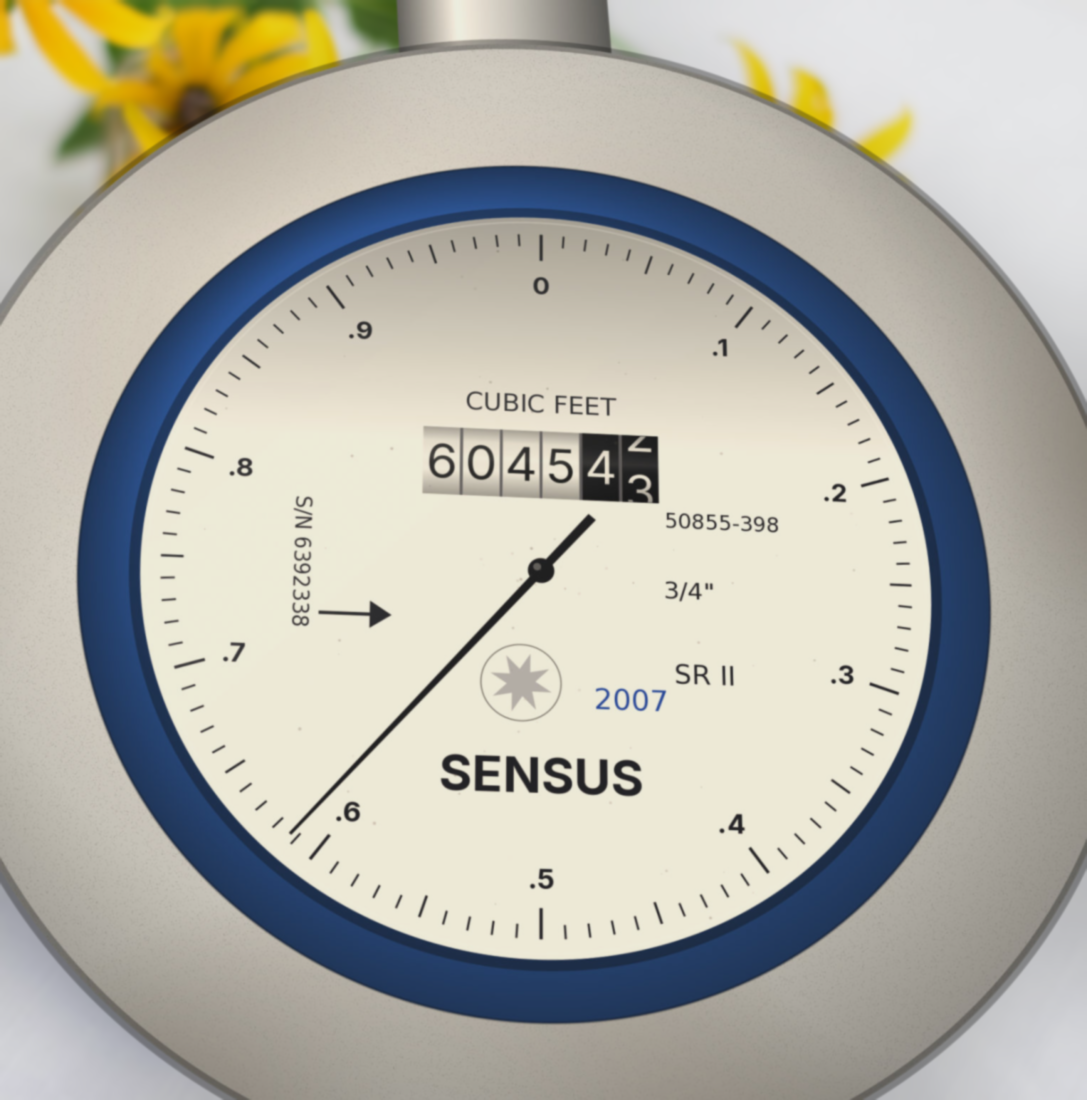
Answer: 604542.61 ft³
